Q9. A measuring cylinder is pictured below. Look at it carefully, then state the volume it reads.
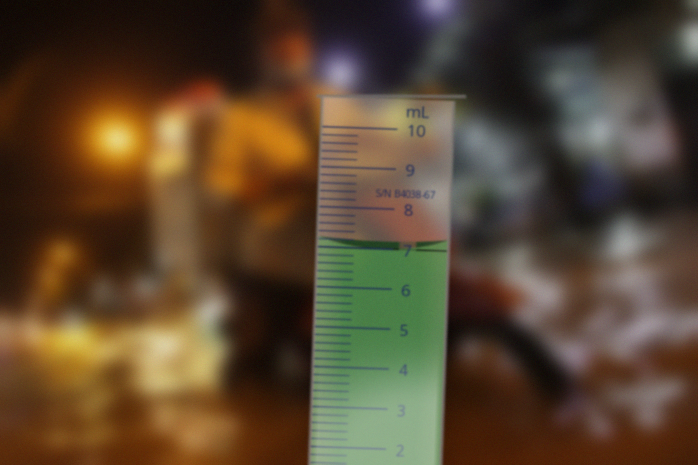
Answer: 7 mL
